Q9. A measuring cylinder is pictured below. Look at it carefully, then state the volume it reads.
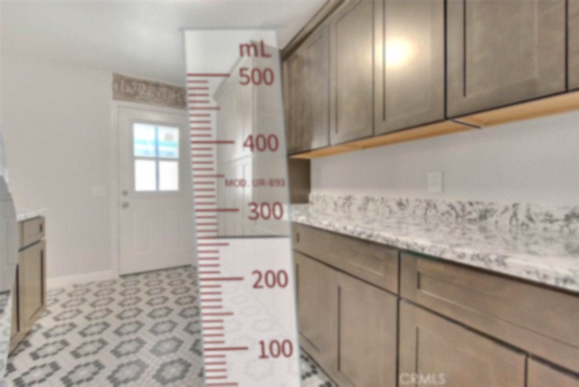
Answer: 260 mL
